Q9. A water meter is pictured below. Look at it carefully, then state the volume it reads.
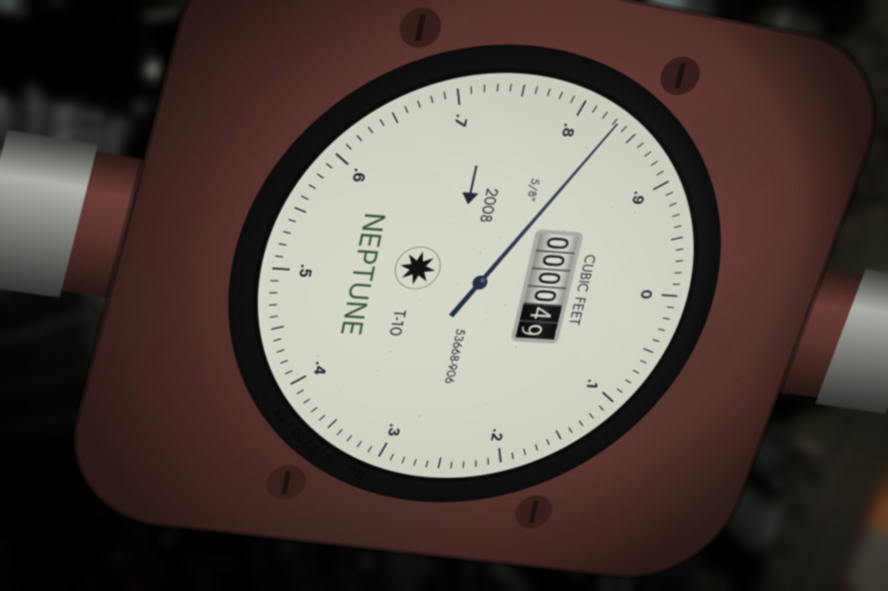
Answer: 48.83 ft³
